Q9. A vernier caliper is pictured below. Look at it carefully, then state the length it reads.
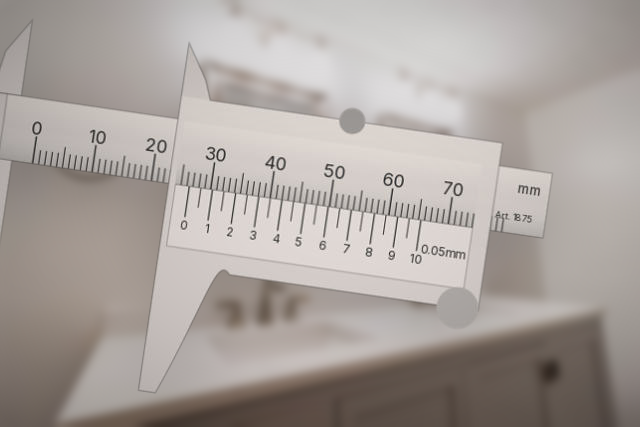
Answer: 26.4 mm
